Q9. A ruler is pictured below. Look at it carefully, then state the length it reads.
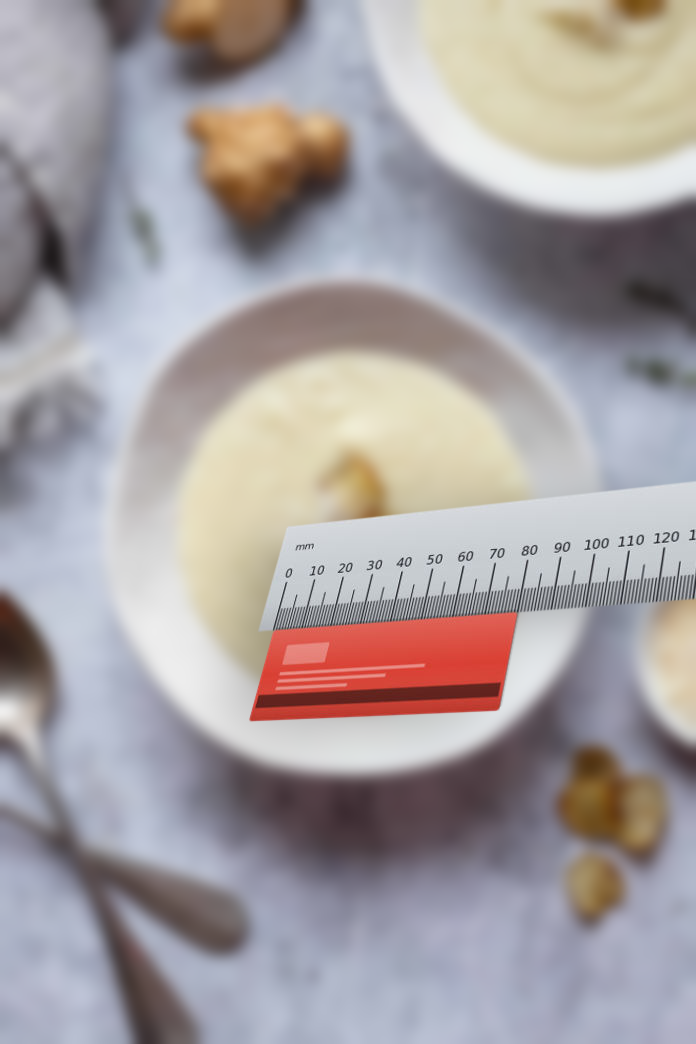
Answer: 80 mm
